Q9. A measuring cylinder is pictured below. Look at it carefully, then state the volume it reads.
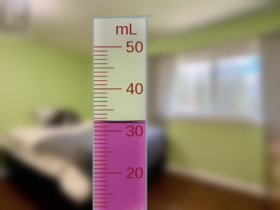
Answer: 32 mL
